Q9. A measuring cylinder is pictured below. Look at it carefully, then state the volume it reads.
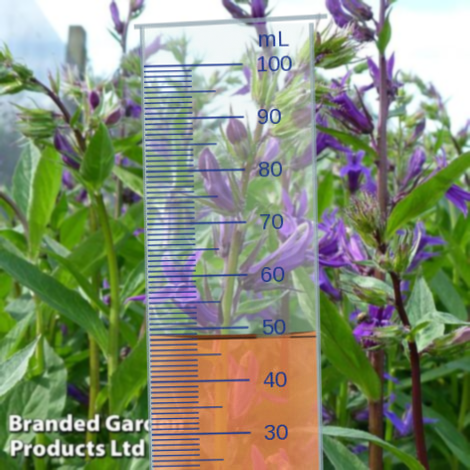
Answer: 48 mL
